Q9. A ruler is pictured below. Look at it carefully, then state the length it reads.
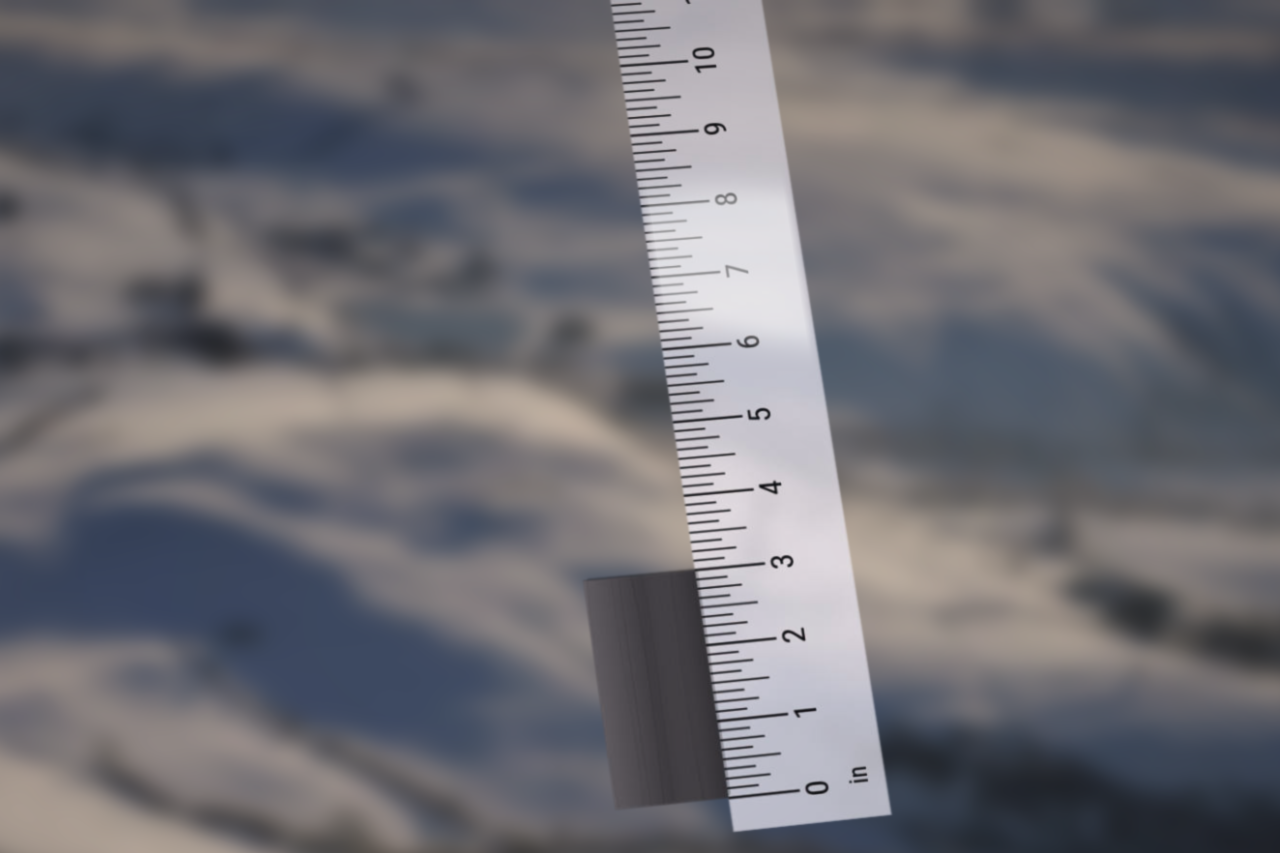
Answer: 3 in
